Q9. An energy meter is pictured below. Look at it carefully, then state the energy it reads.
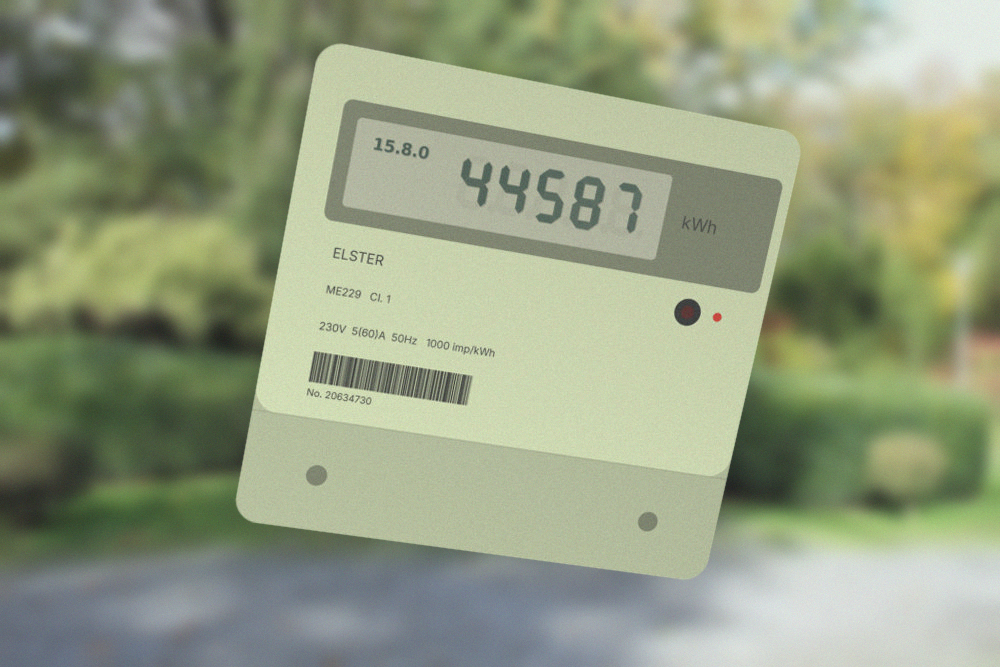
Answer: 44587 kWh
